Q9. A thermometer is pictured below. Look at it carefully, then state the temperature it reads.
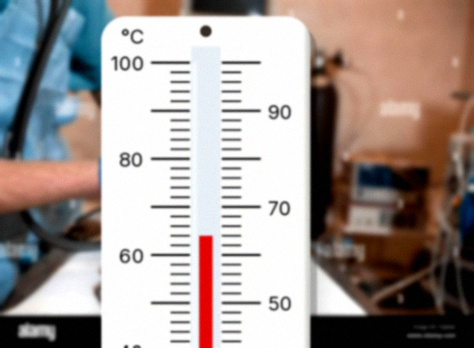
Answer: 64 °C
